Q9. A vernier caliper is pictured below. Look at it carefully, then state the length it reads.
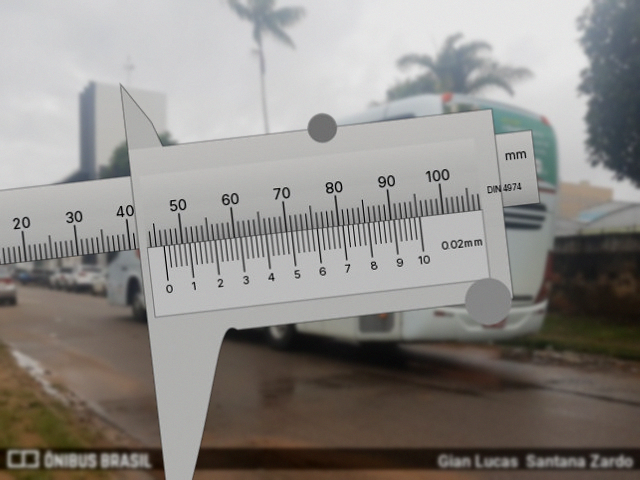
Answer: 46.5 mm
